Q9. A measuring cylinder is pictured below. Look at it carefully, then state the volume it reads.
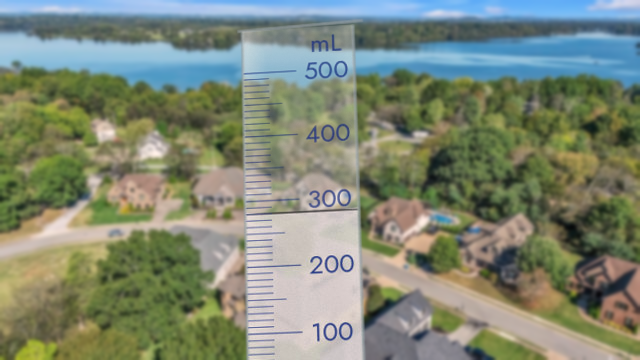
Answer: 280 mL
